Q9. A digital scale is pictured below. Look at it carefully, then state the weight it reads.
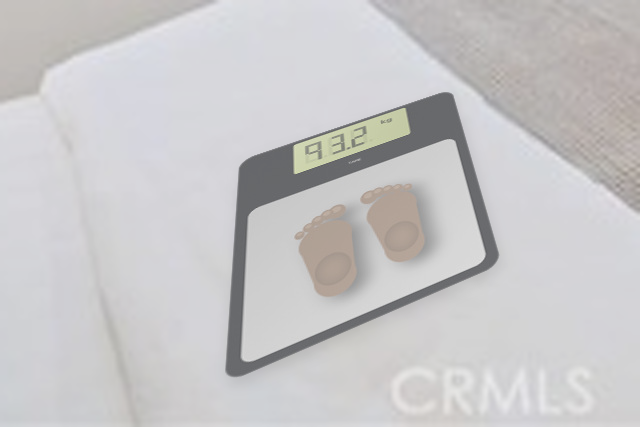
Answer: 93.2 kg
